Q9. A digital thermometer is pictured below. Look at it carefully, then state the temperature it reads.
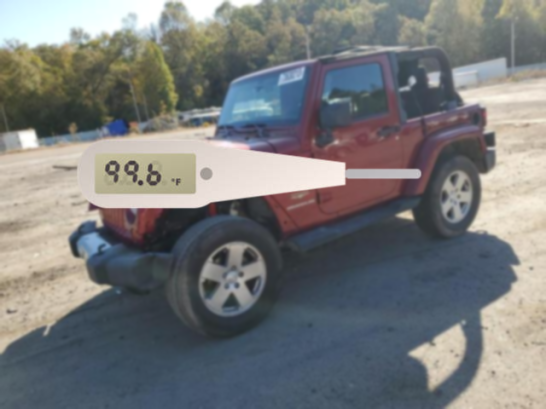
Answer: 99.6 °F
